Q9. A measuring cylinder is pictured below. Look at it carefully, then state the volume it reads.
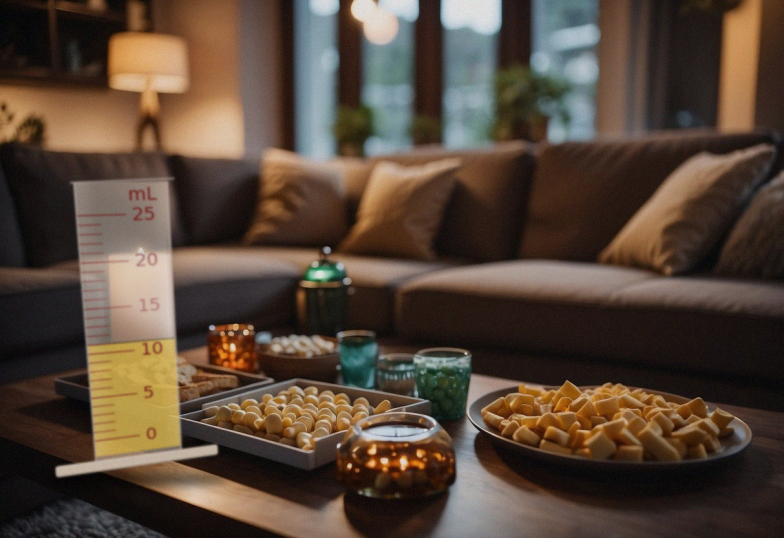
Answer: 11 mL
